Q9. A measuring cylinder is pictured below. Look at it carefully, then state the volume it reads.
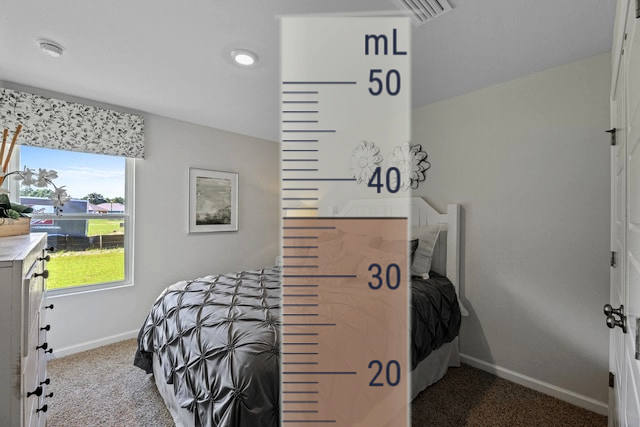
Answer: 36 mL
